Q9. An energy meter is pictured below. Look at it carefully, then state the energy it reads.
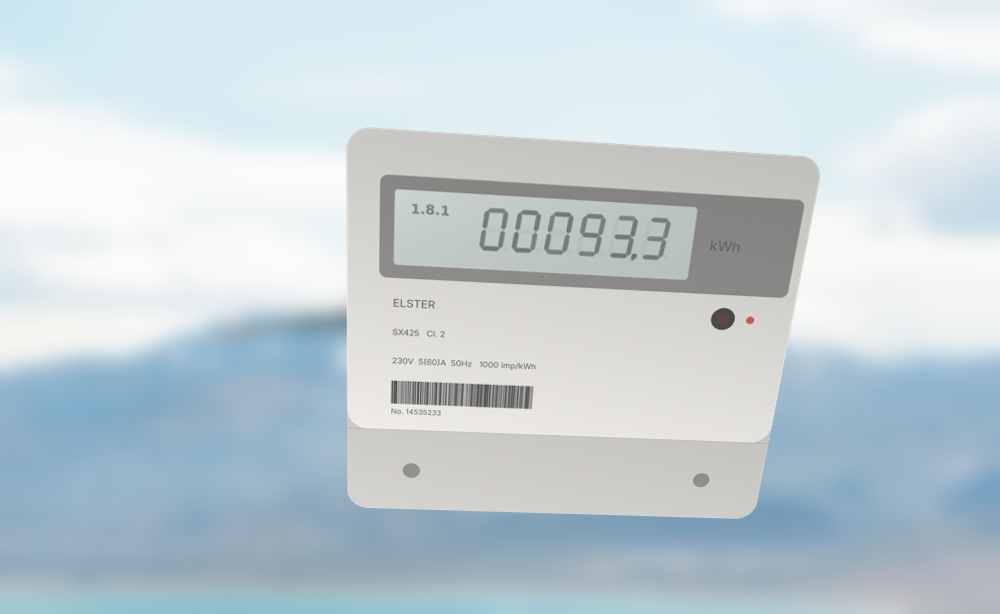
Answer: 93.3 kWh
